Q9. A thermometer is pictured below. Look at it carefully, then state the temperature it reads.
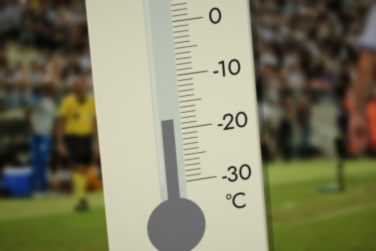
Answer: -18 °C
